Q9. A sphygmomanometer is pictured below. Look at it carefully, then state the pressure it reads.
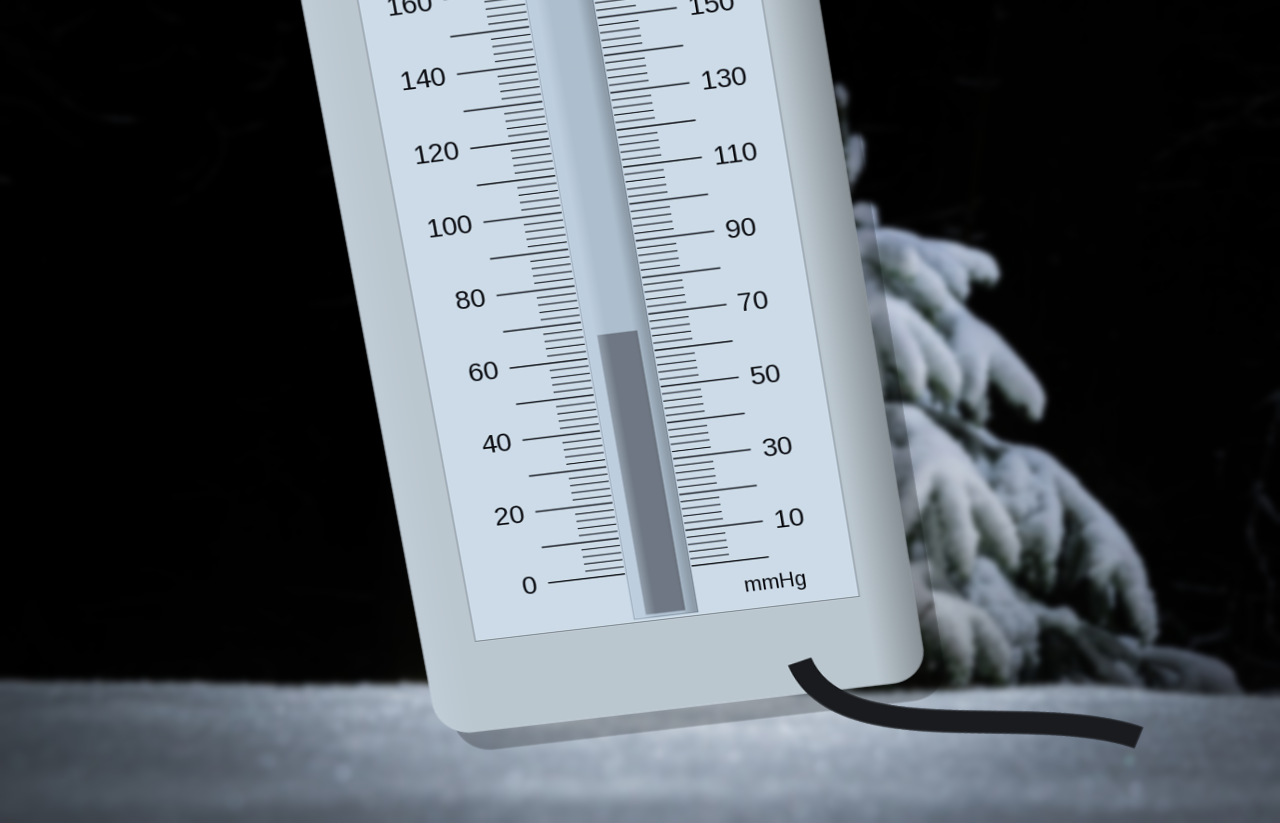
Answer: 66 mmHg
